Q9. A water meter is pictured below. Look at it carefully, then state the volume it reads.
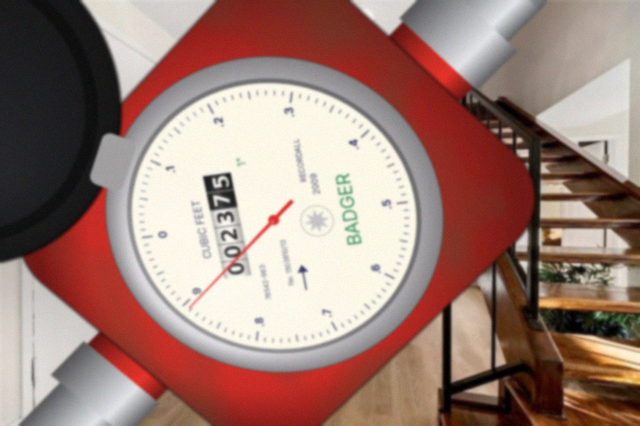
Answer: 2374.89 ft³
